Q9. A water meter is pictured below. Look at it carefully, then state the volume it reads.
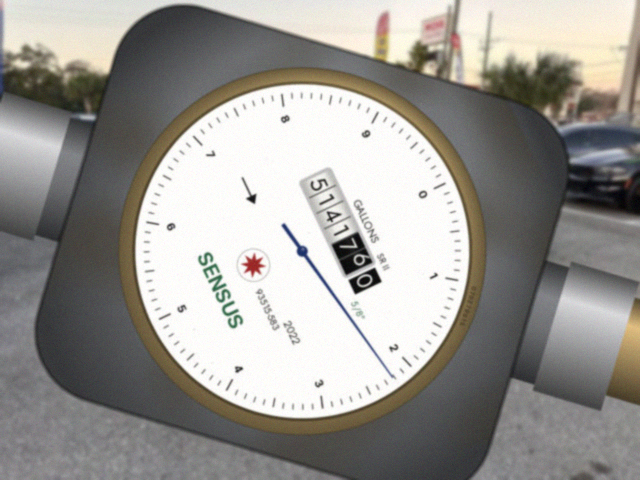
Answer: 5141762.2 gal
